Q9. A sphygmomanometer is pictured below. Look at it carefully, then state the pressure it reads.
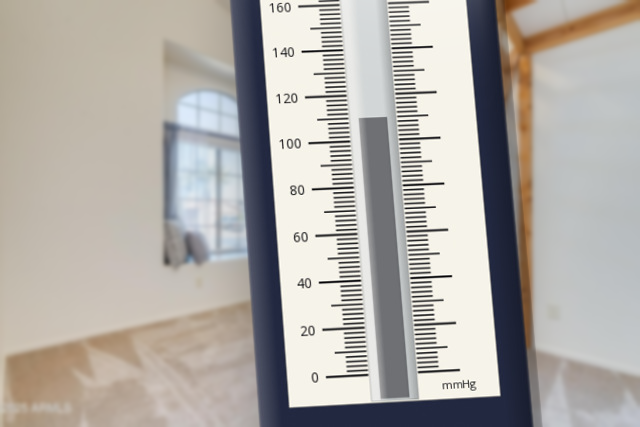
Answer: 110 mmHg
